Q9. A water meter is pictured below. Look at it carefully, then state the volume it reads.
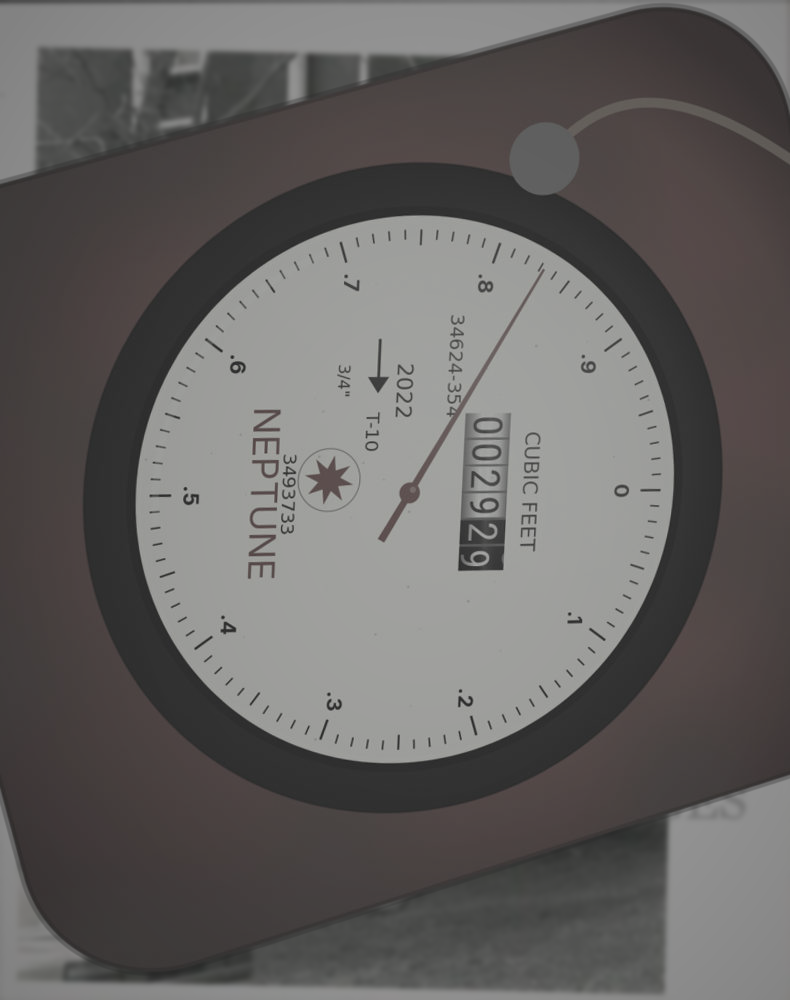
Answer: 2928.83 ft³
